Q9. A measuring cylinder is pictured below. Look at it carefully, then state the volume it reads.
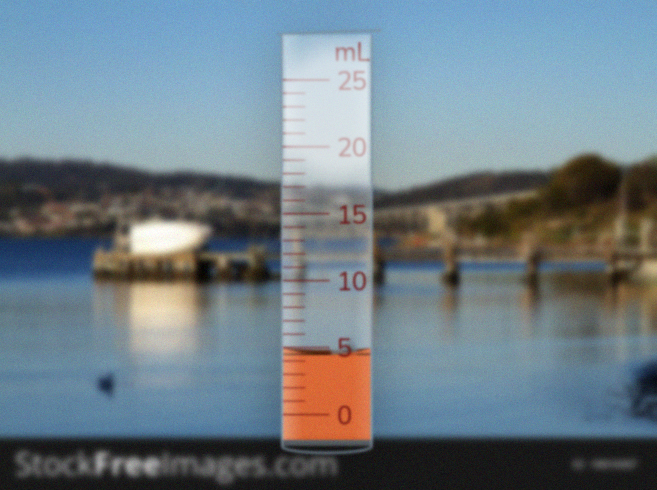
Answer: 4.5 mL
